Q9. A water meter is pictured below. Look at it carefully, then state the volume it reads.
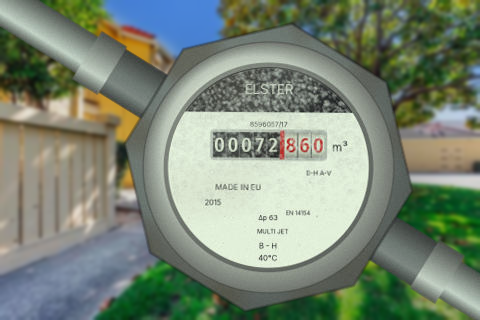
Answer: 72.860 m³
